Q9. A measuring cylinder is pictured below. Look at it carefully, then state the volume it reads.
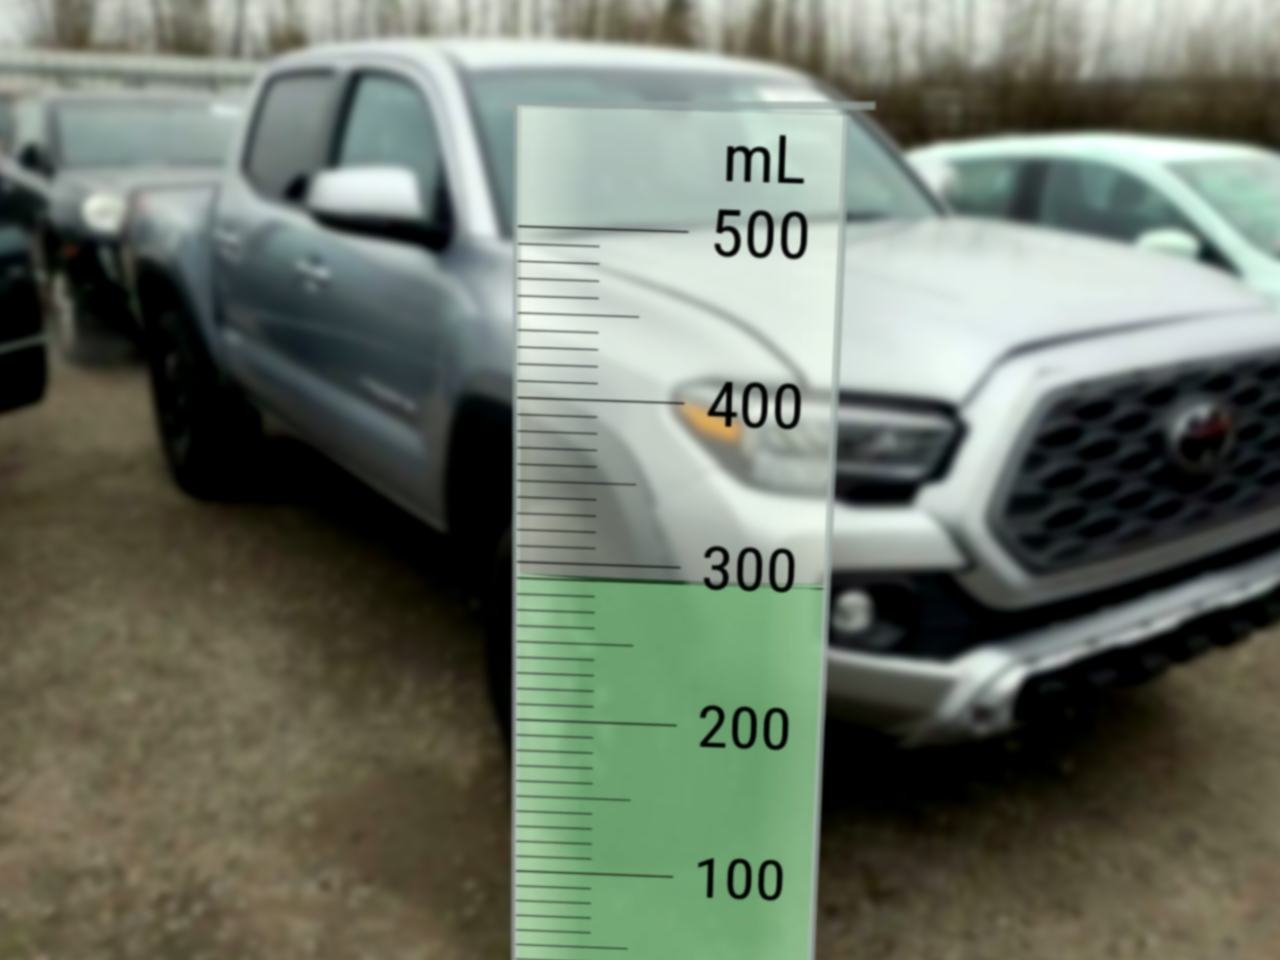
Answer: 290 mL
